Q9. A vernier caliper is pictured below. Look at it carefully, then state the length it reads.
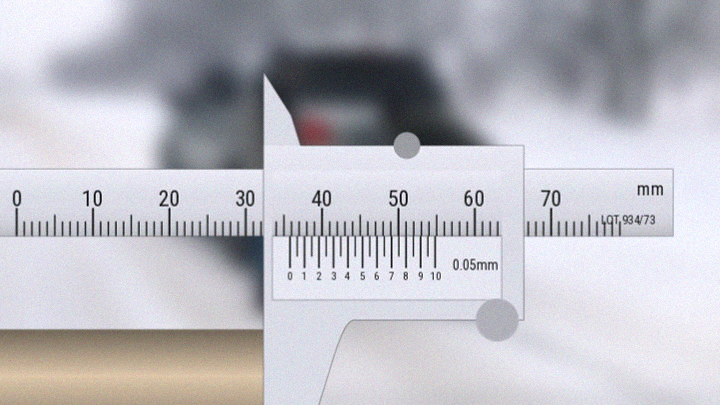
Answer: 35.8 mm
